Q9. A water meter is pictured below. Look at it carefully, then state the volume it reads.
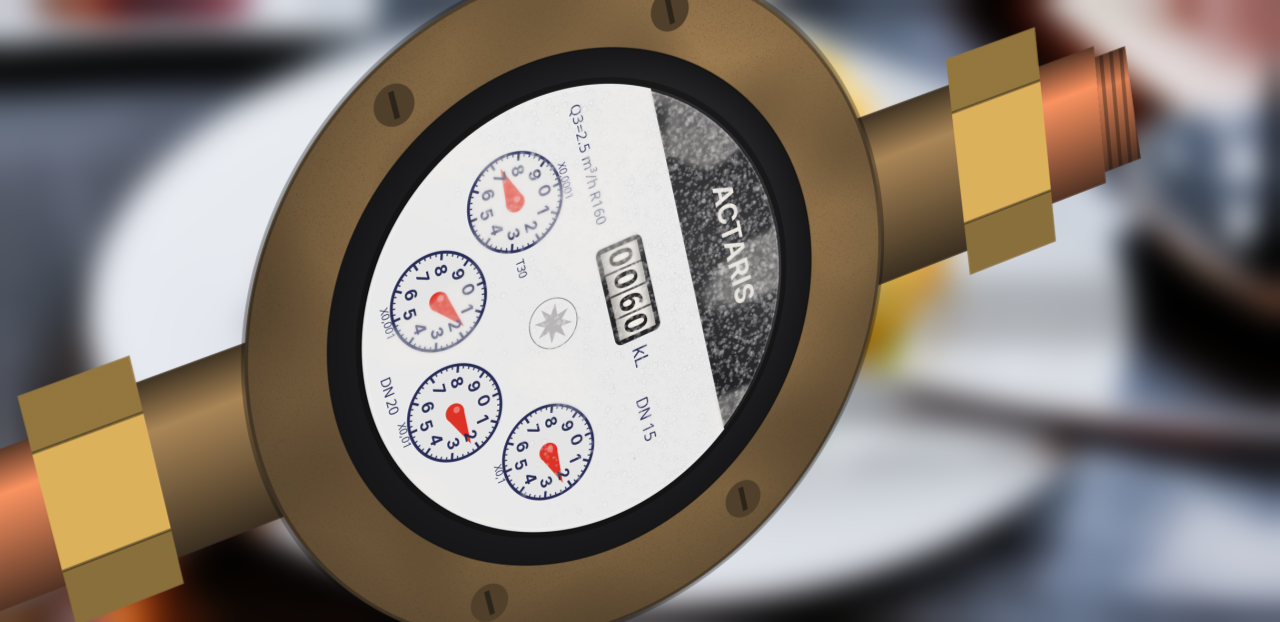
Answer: 60.2217 kL
